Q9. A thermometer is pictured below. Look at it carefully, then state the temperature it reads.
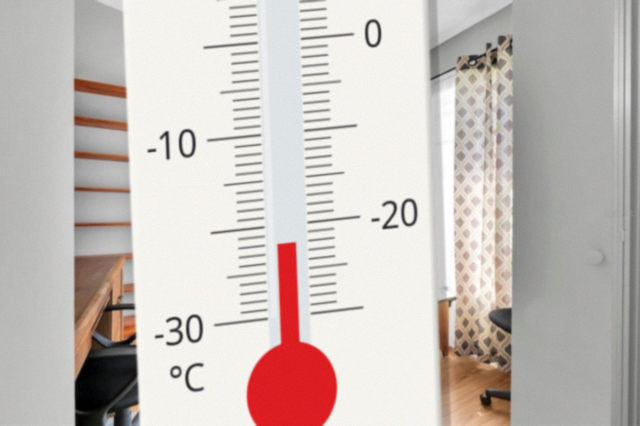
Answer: -22 °C
